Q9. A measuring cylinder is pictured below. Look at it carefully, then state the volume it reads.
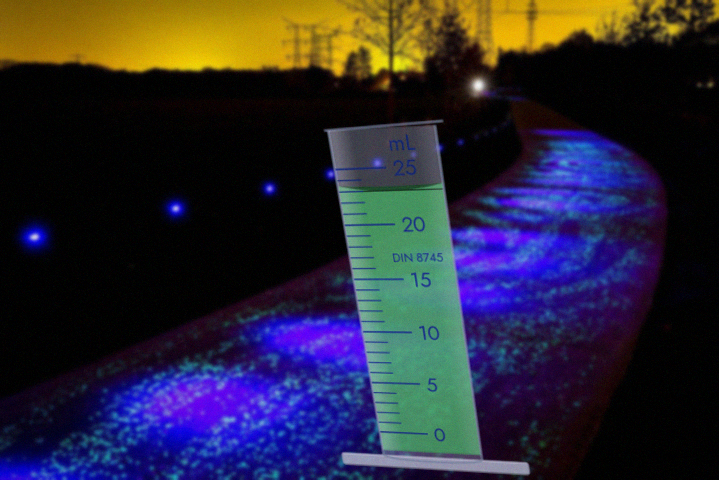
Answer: 23 mL
